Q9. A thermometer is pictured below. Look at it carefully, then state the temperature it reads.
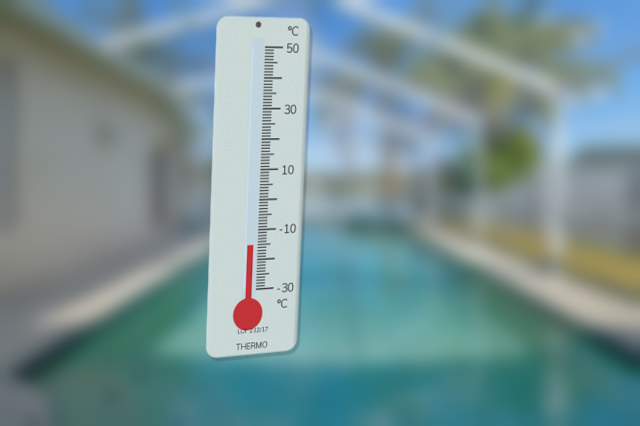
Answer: -15 °C
